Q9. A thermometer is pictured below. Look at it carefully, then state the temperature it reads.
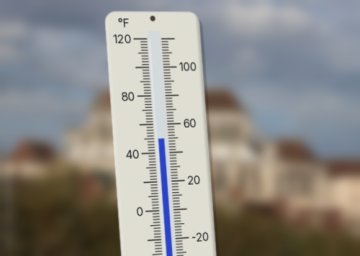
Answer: 50 °F
